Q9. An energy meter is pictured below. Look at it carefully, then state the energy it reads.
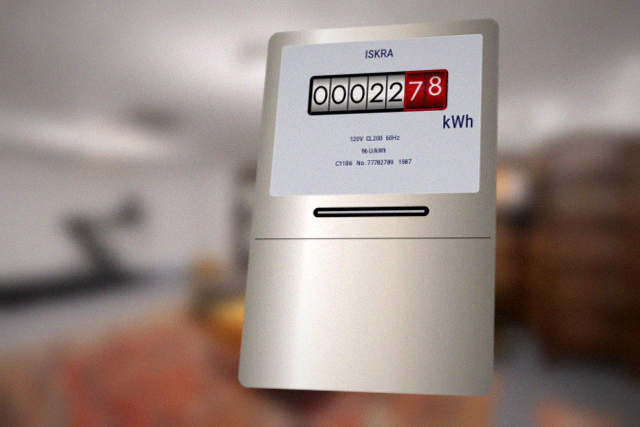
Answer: 22.78 kWh
